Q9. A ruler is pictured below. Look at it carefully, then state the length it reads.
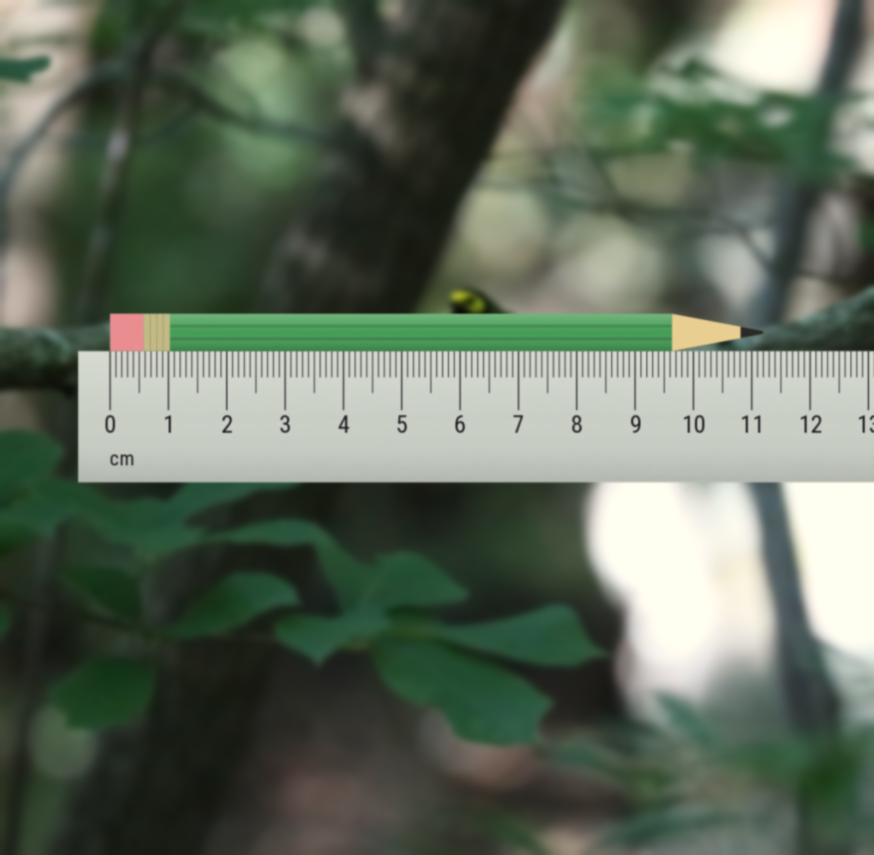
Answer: 11.2 cm
